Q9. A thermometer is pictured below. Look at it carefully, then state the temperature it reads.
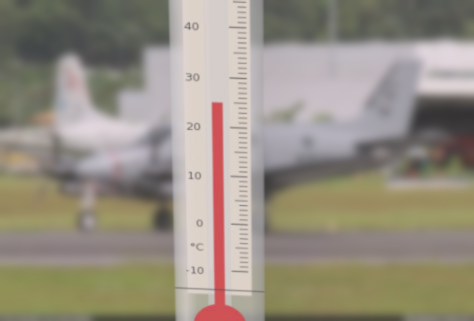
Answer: 25 °C
